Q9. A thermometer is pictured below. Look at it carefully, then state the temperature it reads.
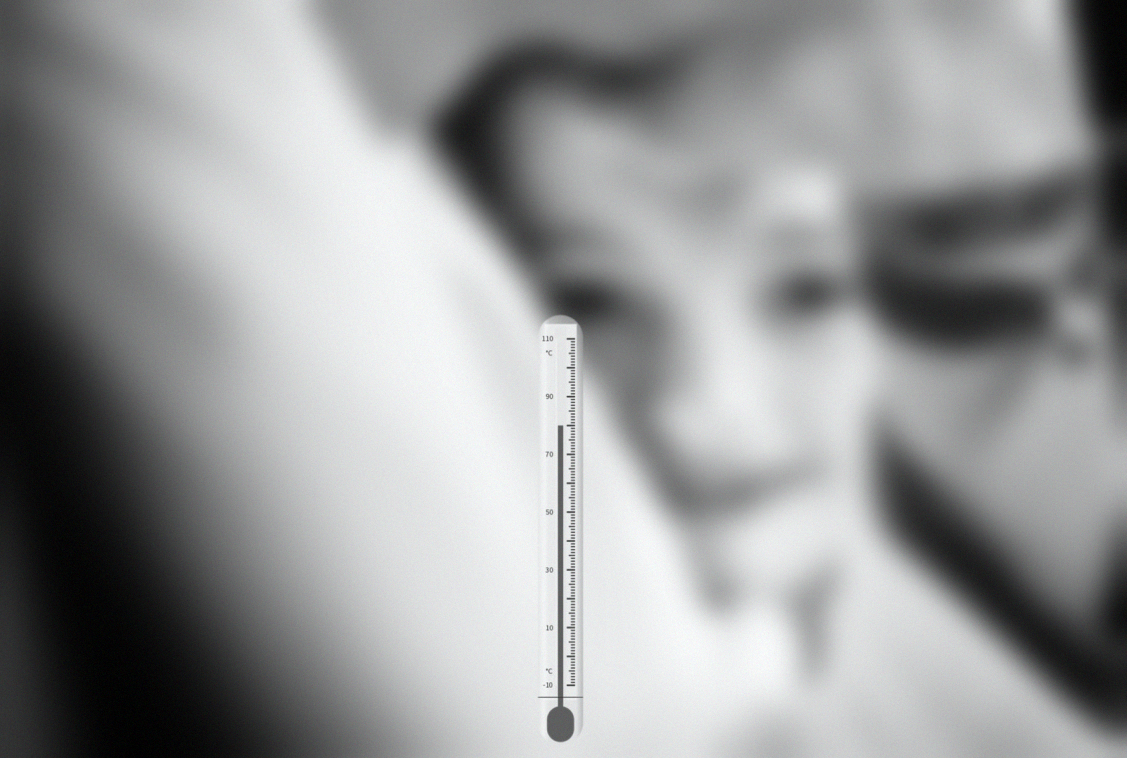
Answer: 80 °C
